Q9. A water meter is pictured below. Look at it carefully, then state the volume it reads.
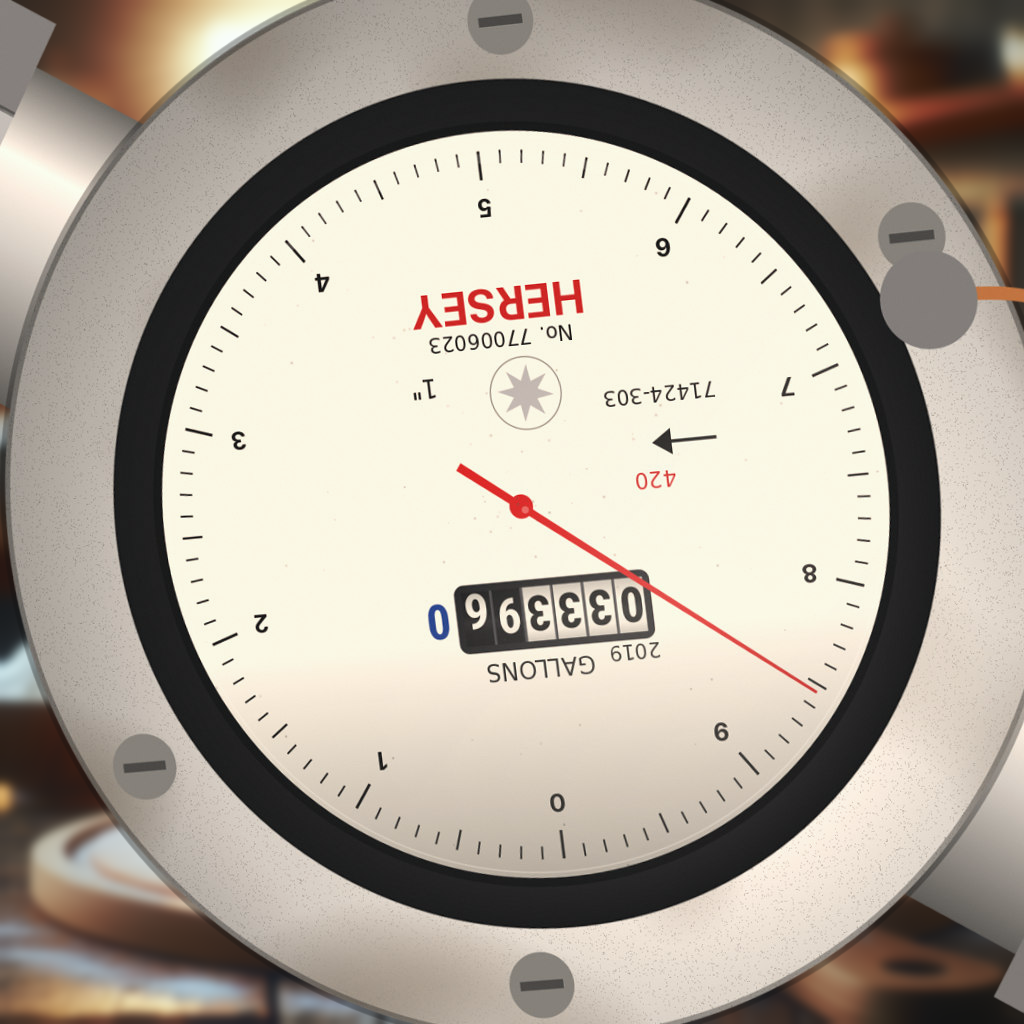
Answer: 333958.5 gal
